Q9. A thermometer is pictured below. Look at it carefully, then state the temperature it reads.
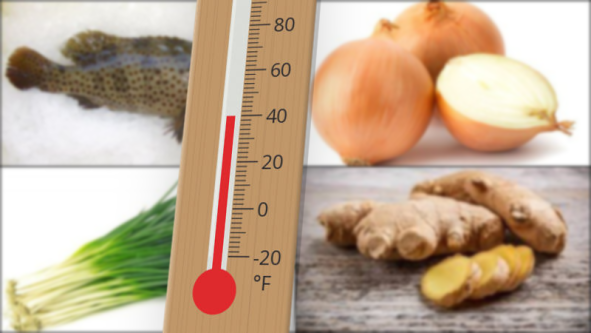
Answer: 40 °F
